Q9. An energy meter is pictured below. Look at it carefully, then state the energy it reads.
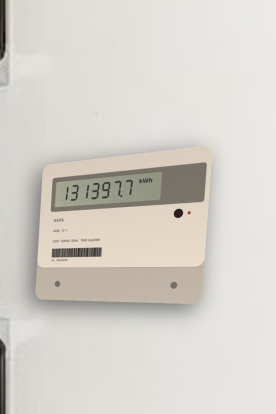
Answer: 131397.7 kWh
